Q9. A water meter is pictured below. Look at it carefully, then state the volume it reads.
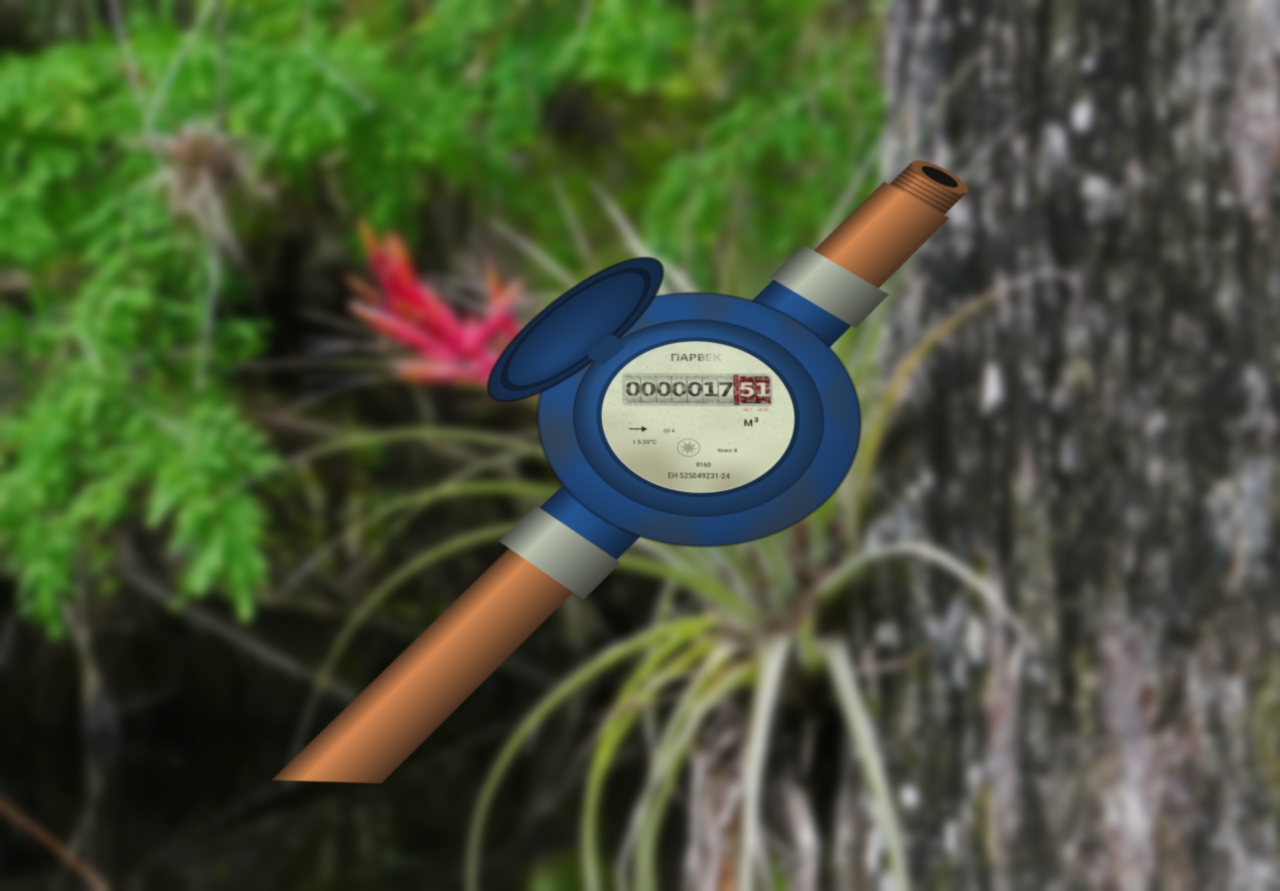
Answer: 17.51 m³
